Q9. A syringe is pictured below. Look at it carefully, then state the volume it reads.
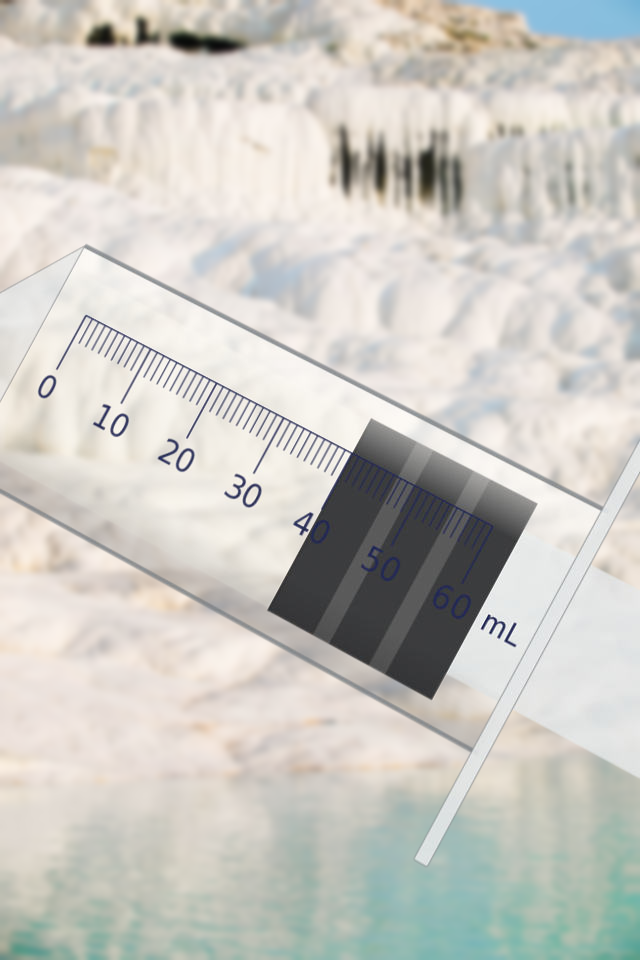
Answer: 40 mL
